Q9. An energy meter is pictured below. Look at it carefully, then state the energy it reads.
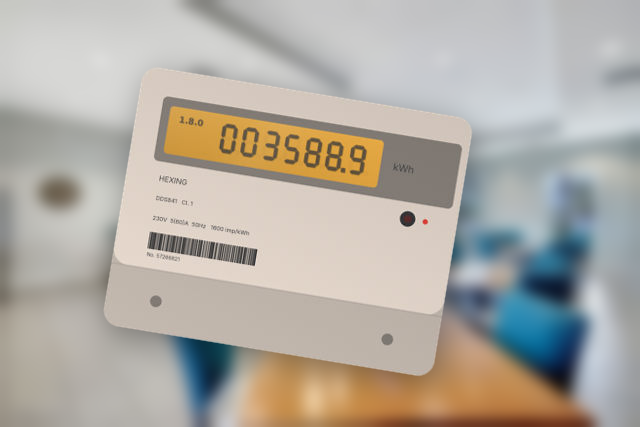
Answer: 3588.9 kWh
